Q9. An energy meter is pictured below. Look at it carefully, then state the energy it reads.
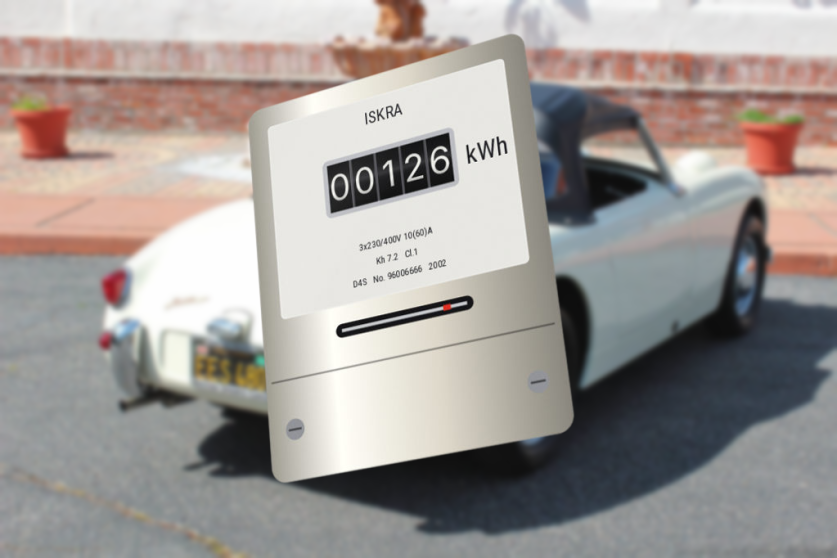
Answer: 126 kWh
